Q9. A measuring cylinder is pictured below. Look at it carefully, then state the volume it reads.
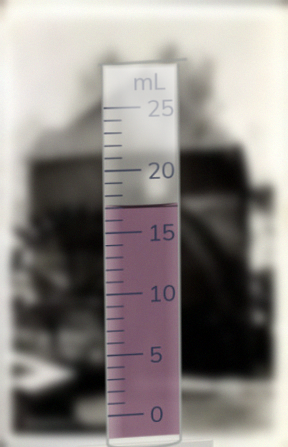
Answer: 17 mL
